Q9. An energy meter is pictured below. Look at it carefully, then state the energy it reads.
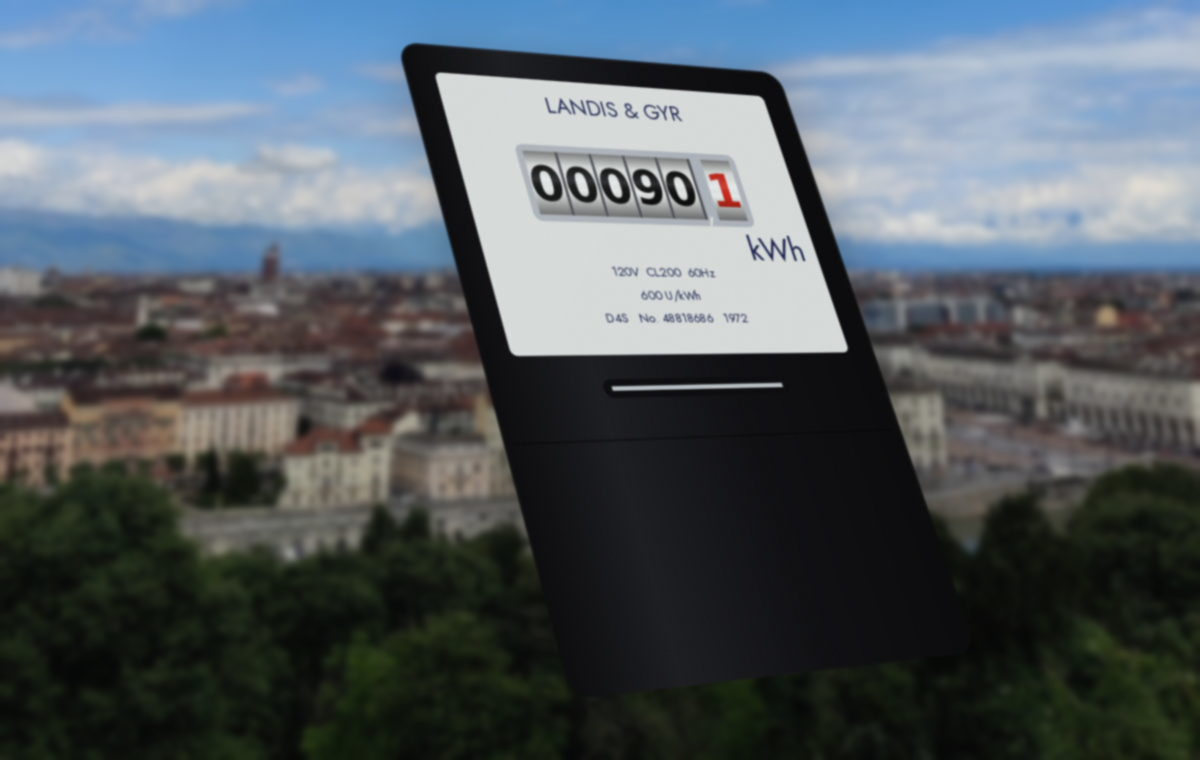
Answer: 90.1 kWh
